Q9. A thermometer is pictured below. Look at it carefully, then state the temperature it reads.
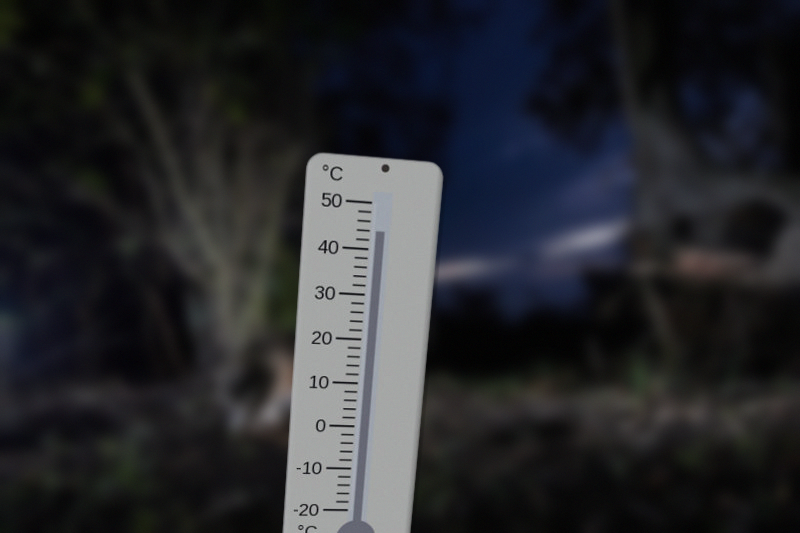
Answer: 44 °C
